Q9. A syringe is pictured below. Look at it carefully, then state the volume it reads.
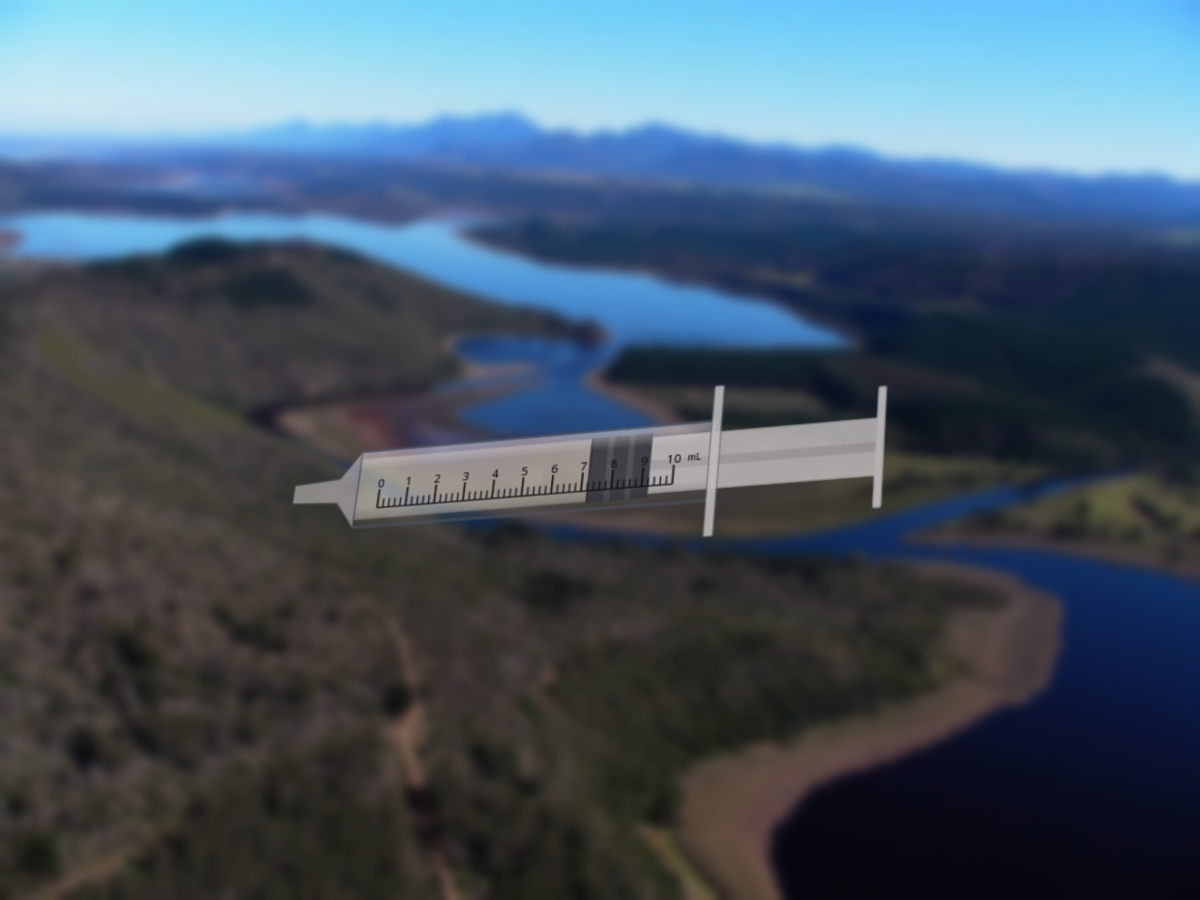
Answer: 7.2 mL
